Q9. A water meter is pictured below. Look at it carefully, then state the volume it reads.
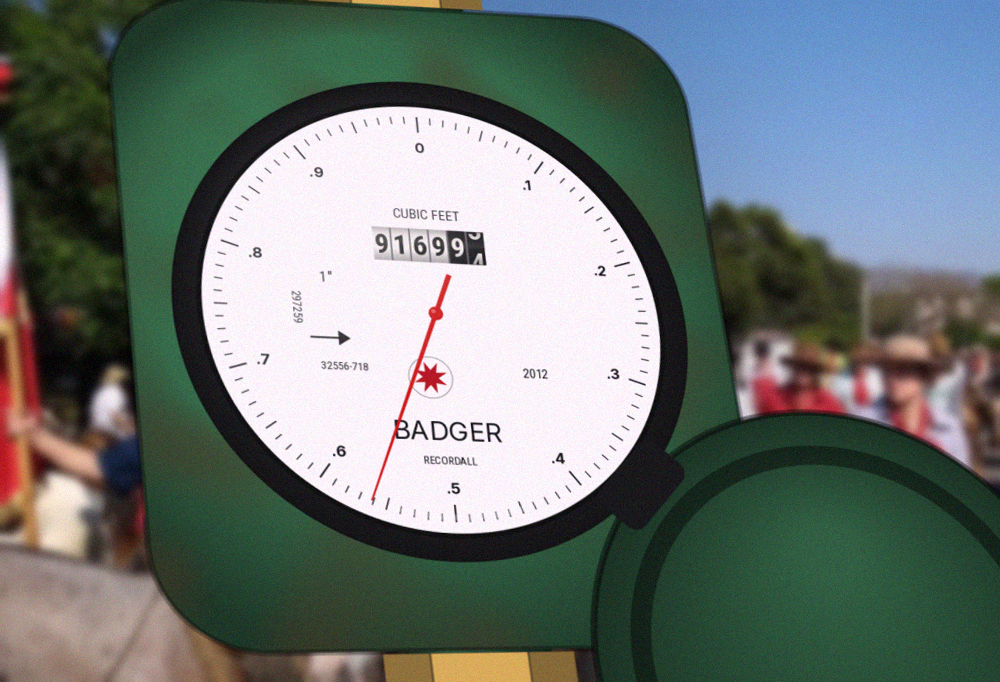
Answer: 916993.56 ft³
